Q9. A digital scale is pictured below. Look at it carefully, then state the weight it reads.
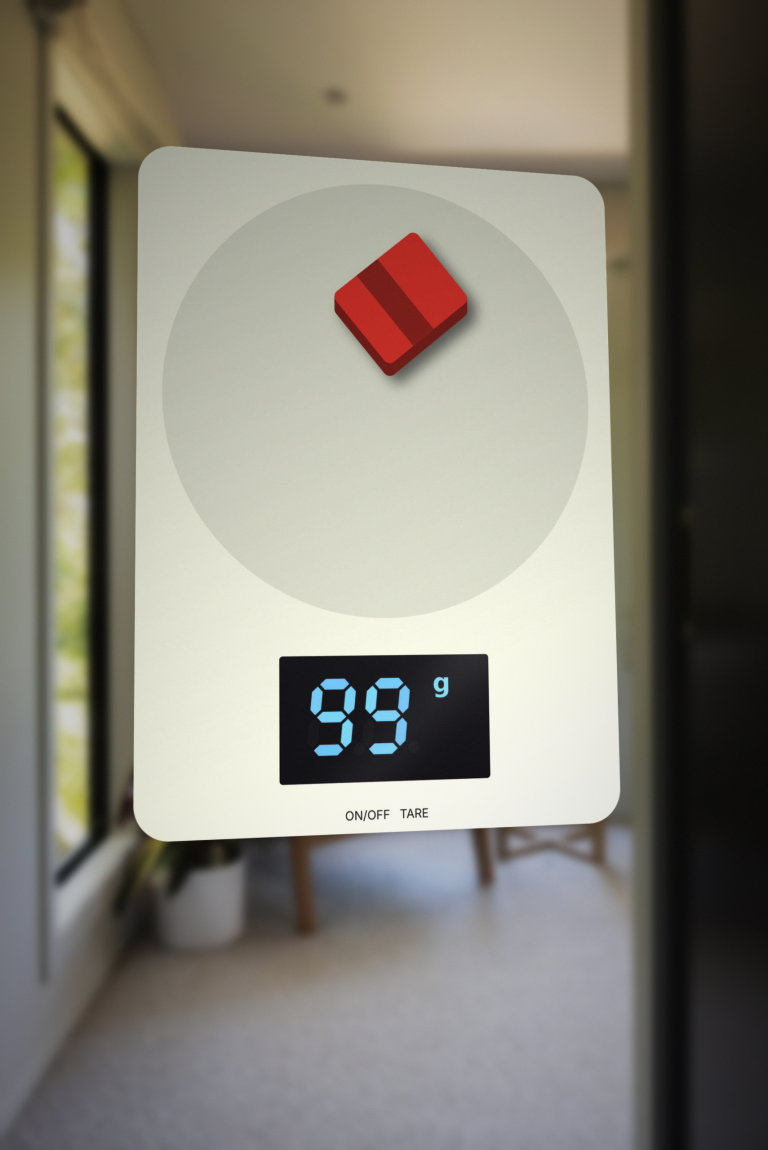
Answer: 99 g
